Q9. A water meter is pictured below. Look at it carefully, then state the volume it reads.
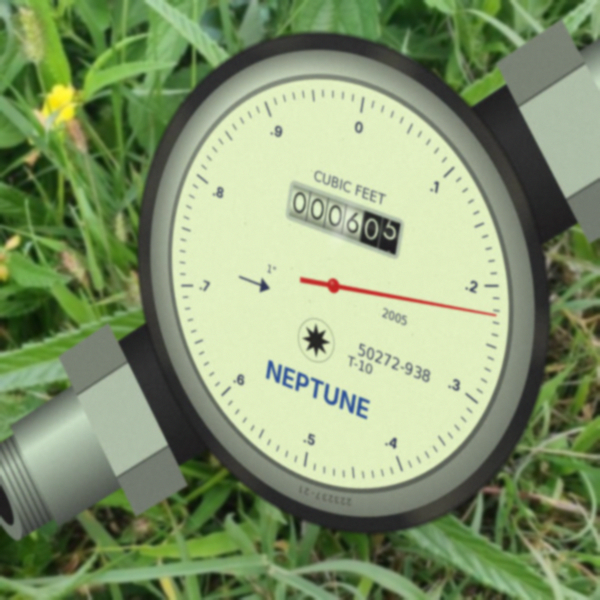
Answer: 605.22 ft³
